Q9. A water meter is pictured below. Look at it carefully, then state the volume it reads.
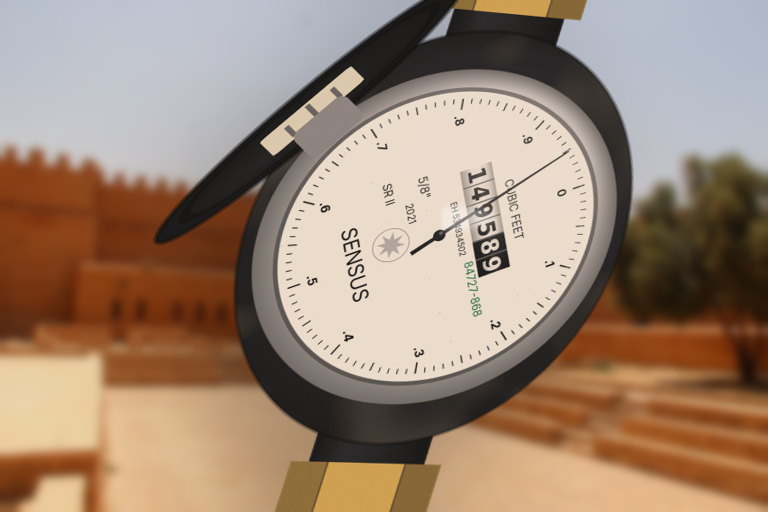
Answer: 149588.95 ft³
